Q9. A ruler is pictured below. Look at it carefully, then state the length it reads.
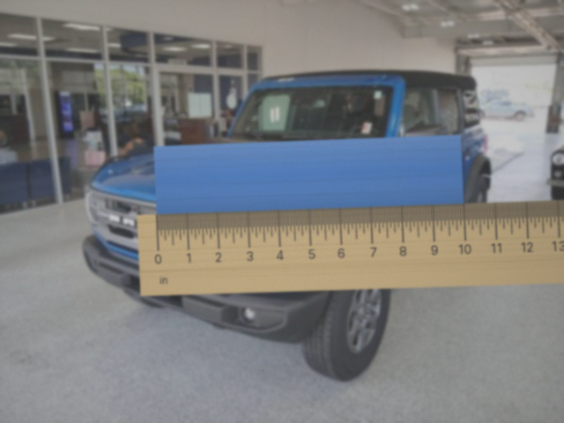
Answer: 10 in
